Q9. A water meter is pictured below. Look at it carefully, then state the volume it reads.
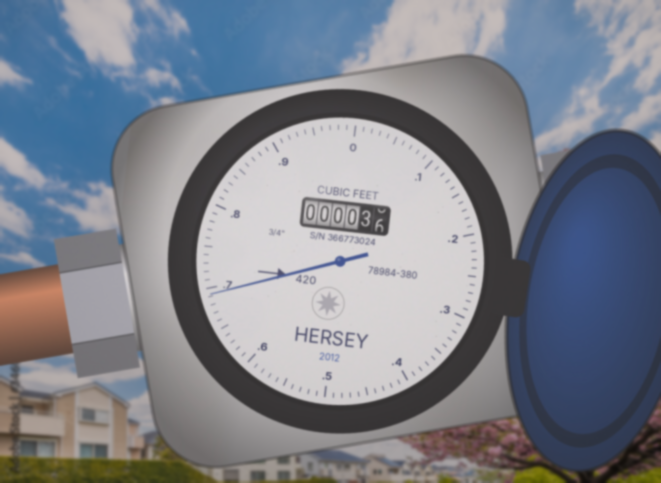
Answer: 35.69 ft³
